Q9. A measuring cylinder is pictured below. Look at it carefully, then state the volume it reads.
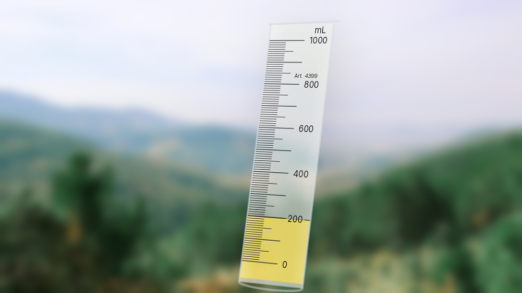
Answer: 200 mL
